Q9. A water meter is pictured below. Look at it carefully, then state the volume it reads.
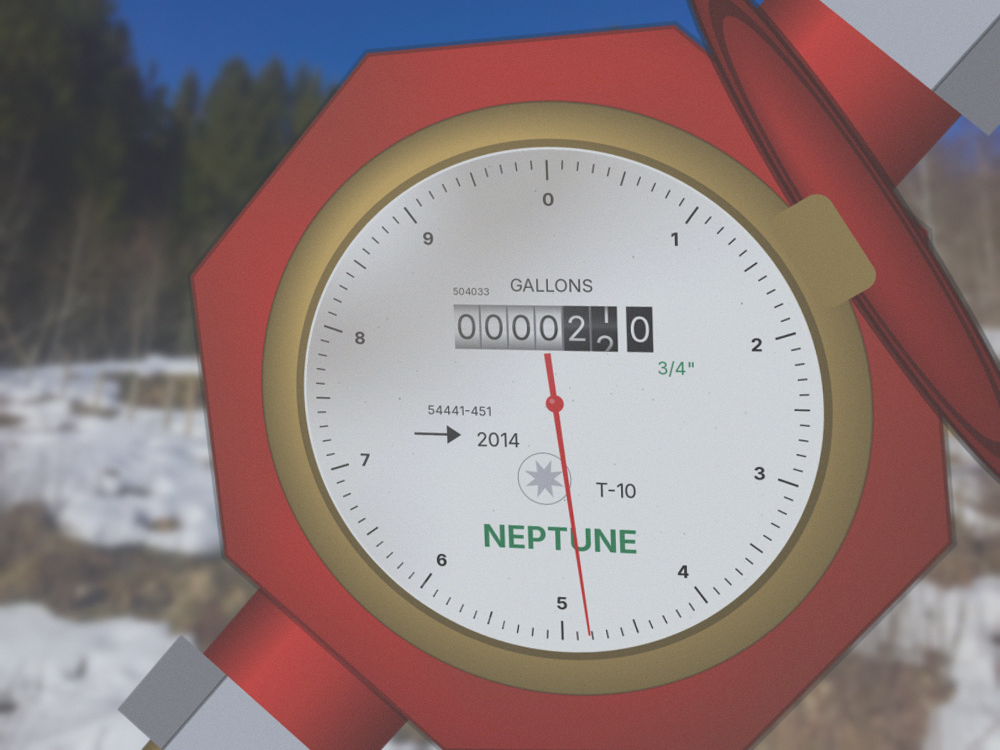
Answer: 214.8 gal
